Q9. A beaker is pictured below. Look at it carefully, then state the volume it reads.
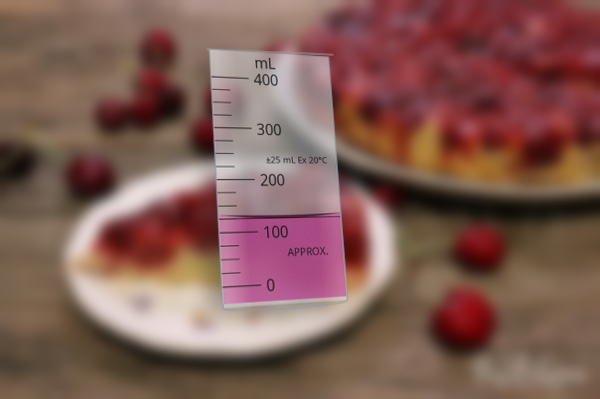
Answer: 125 mL
